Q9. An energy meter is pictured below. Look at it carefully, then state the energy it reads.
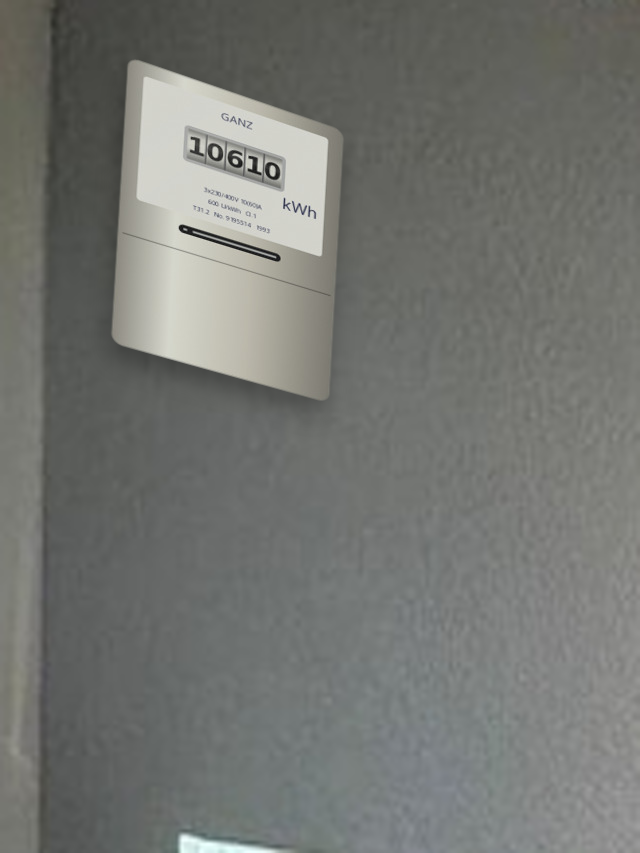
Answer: 10610 kWh
